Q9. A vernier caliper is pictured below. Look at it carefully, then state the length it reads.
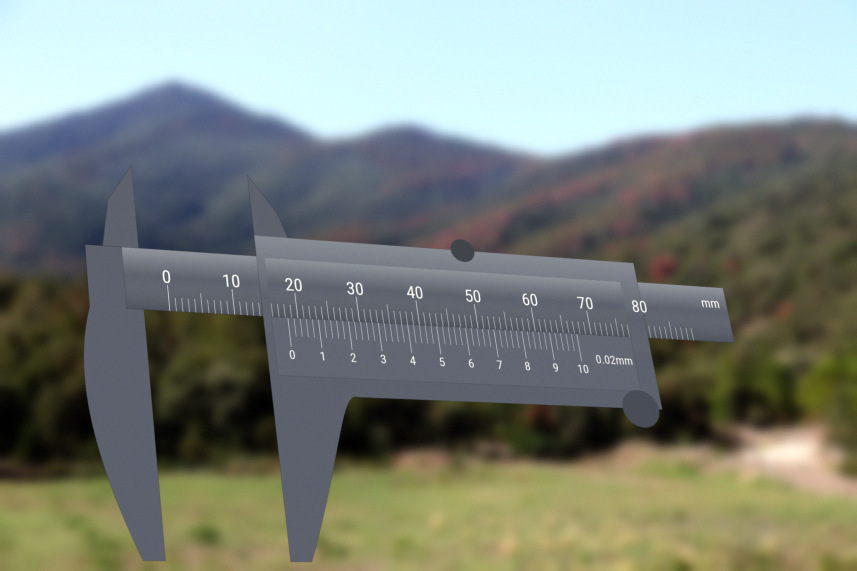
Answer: 18.4 mm
